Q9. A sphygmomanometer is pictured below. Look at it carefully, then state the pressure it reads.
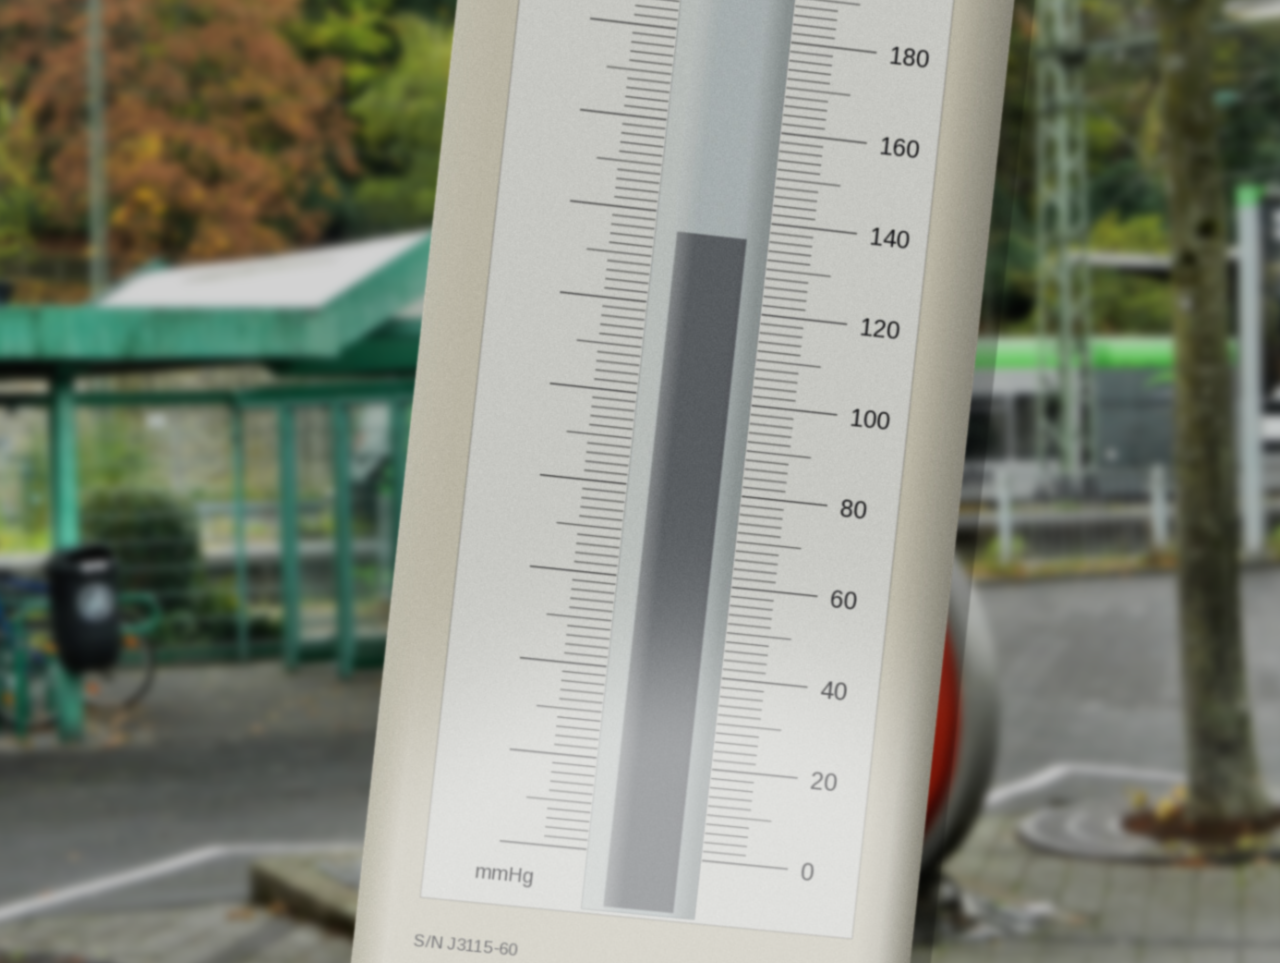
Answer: 136 mmHg
